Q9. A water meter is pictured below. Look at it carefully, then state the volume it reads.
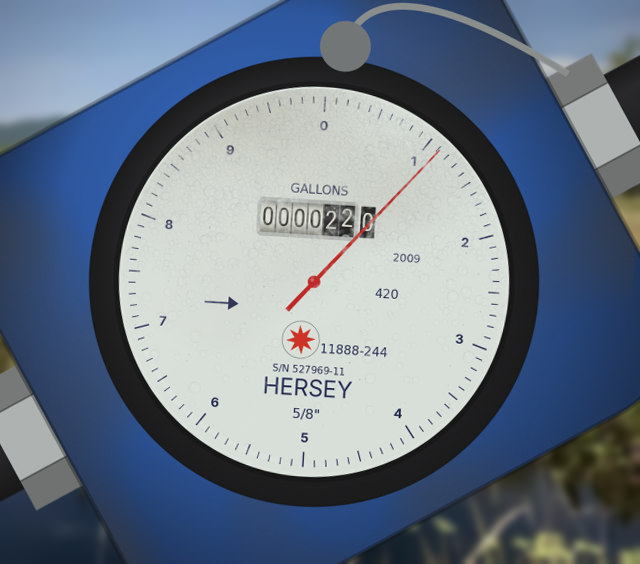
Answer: 221.1 gal
